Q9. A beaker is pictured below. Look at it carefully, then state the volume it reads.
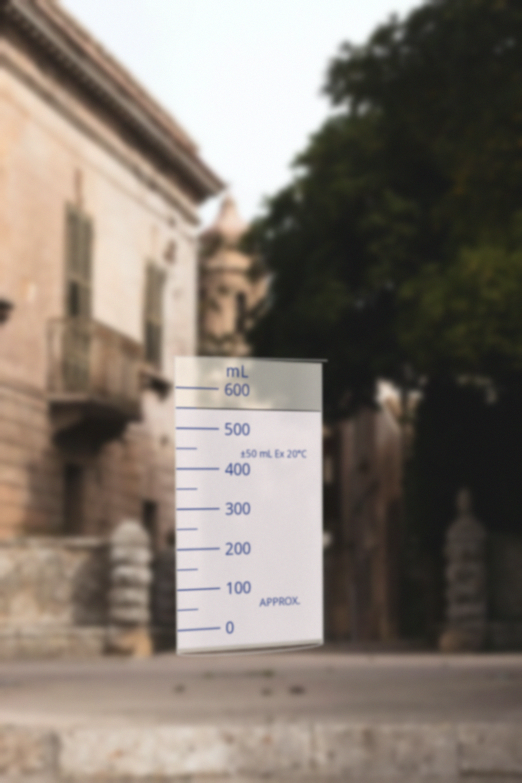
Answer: 550 mL
